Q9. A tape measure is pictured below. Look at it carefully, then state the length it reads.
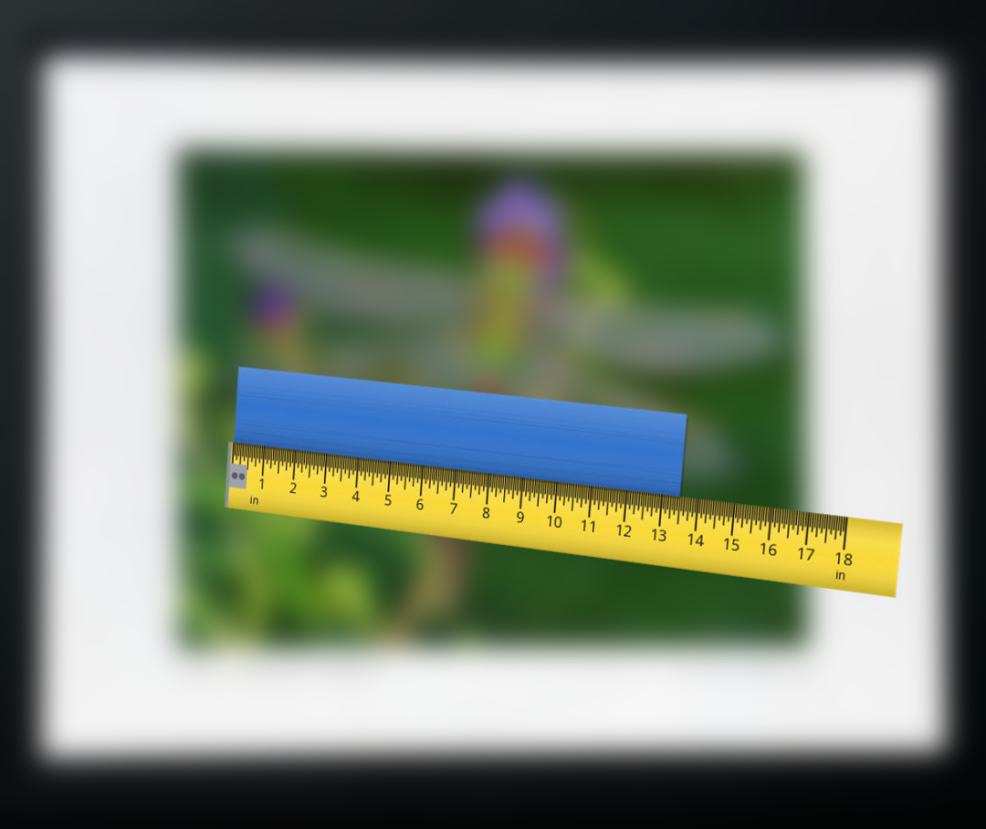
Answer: 13.5 in
